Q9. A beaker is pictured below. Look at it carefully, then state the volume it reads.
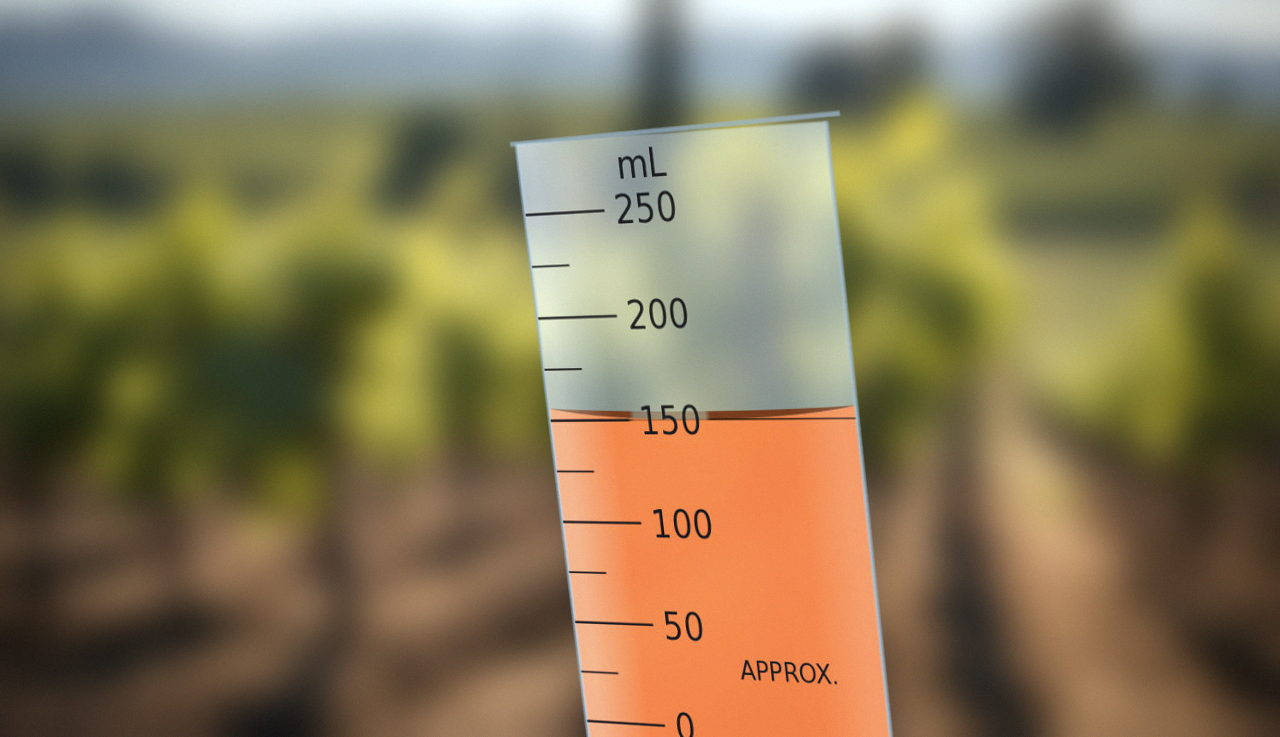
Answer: 150 mL
